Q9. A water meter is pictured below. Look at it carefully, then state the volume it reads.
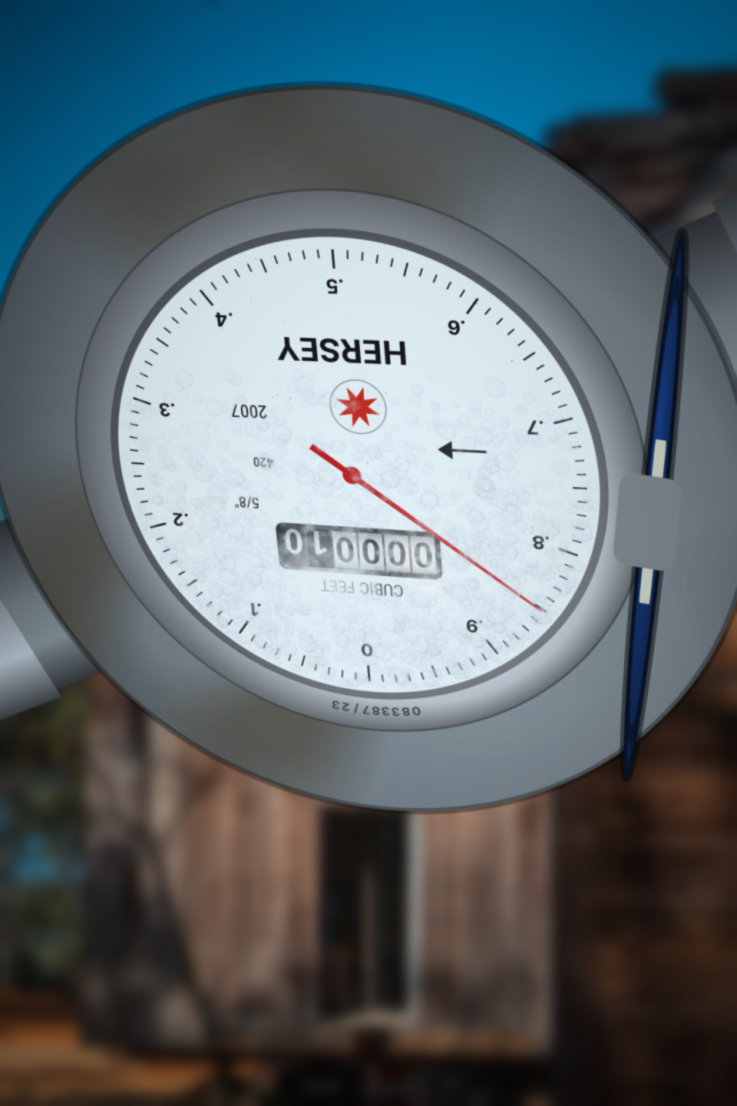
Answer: 9.85 ft³
